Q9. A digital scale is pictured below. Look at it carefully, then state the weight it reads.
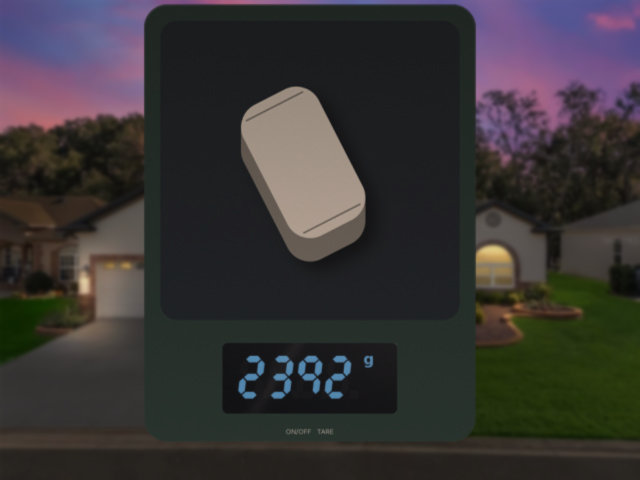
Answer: 2392 g
